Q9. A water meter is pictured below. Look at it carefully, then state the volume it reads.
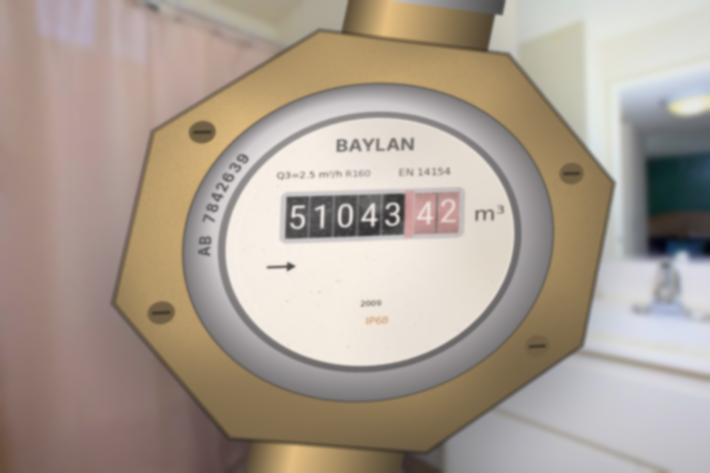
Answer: 51043.42 m³
